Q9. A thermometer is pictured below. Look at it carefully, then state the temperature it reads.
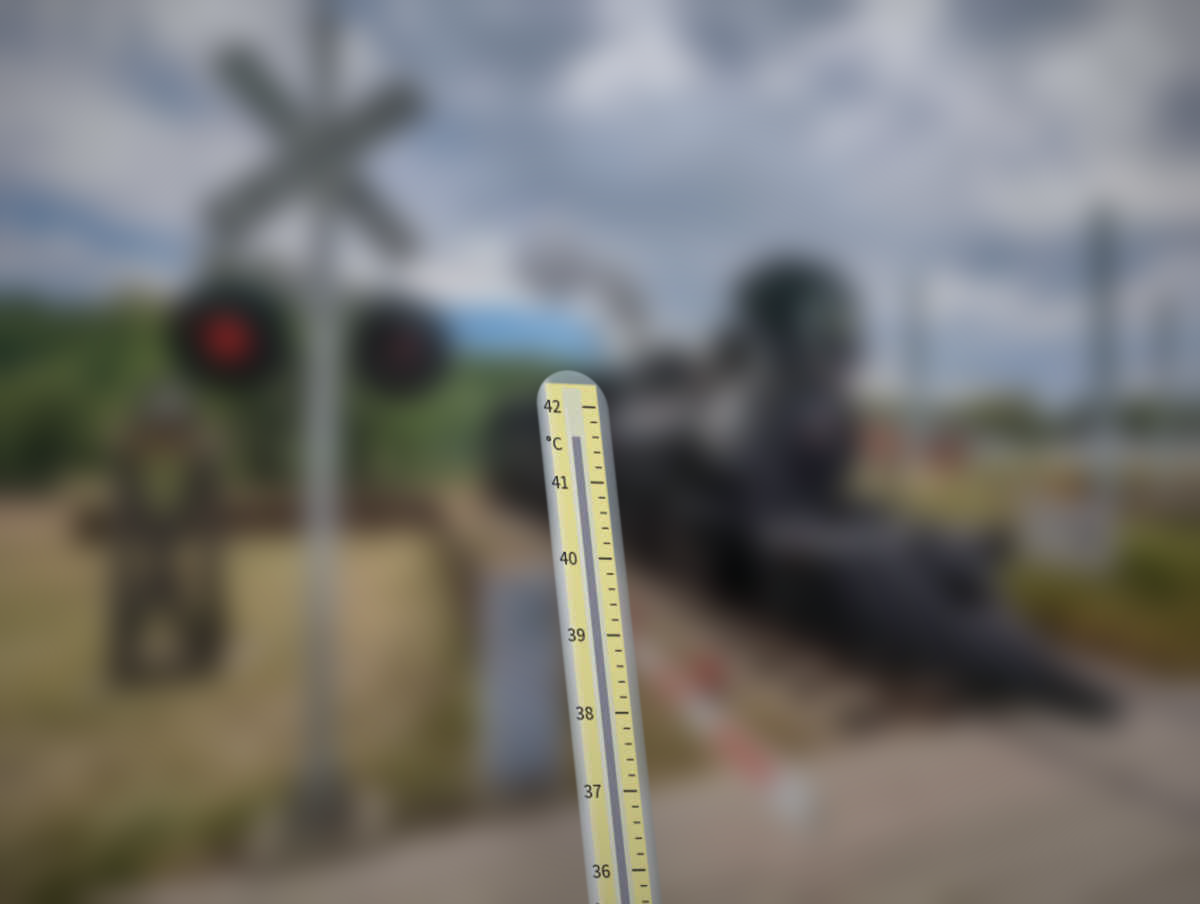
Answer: 41.6 °C
